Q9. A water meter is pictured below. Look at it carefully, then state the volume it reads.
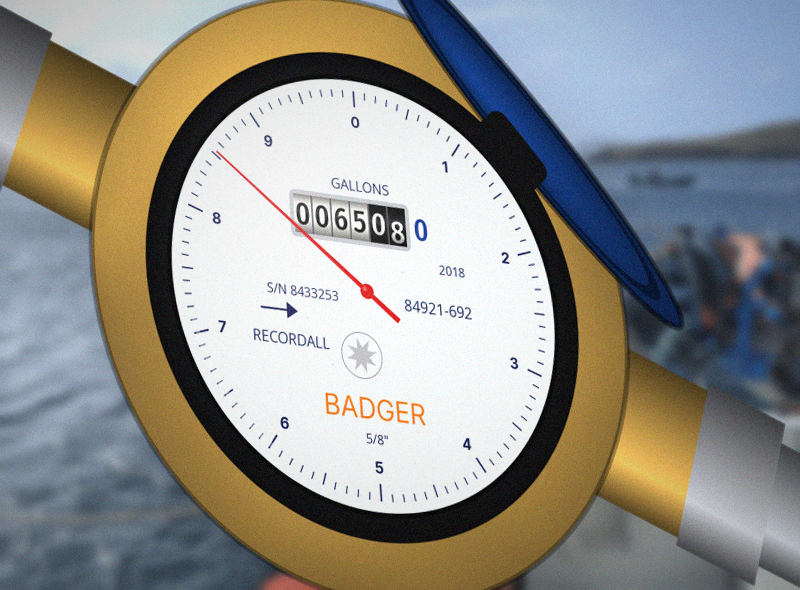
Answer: 65078.5 gal
